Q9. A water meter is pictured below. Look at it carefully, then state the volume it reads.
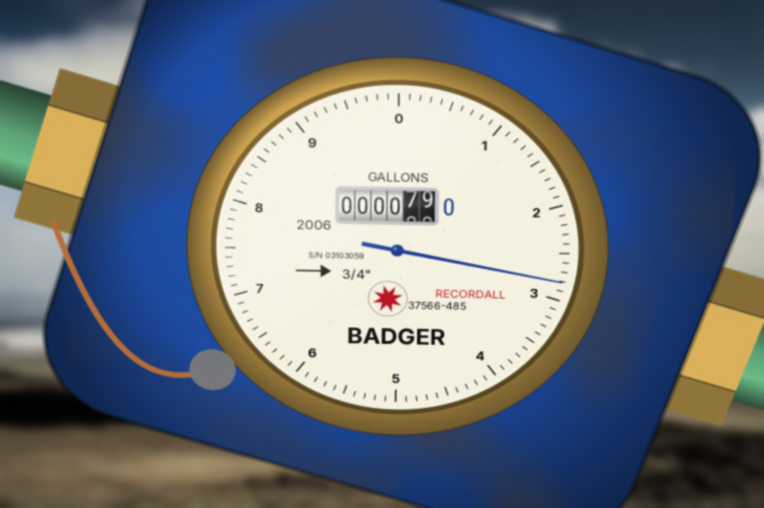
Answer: 792.8 gal
